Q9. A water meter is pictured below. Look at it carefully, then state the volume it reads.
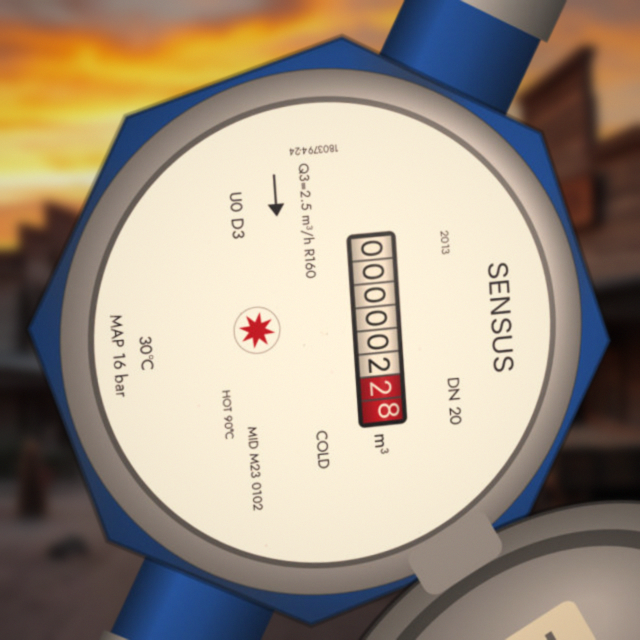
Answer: 2.28 m³
